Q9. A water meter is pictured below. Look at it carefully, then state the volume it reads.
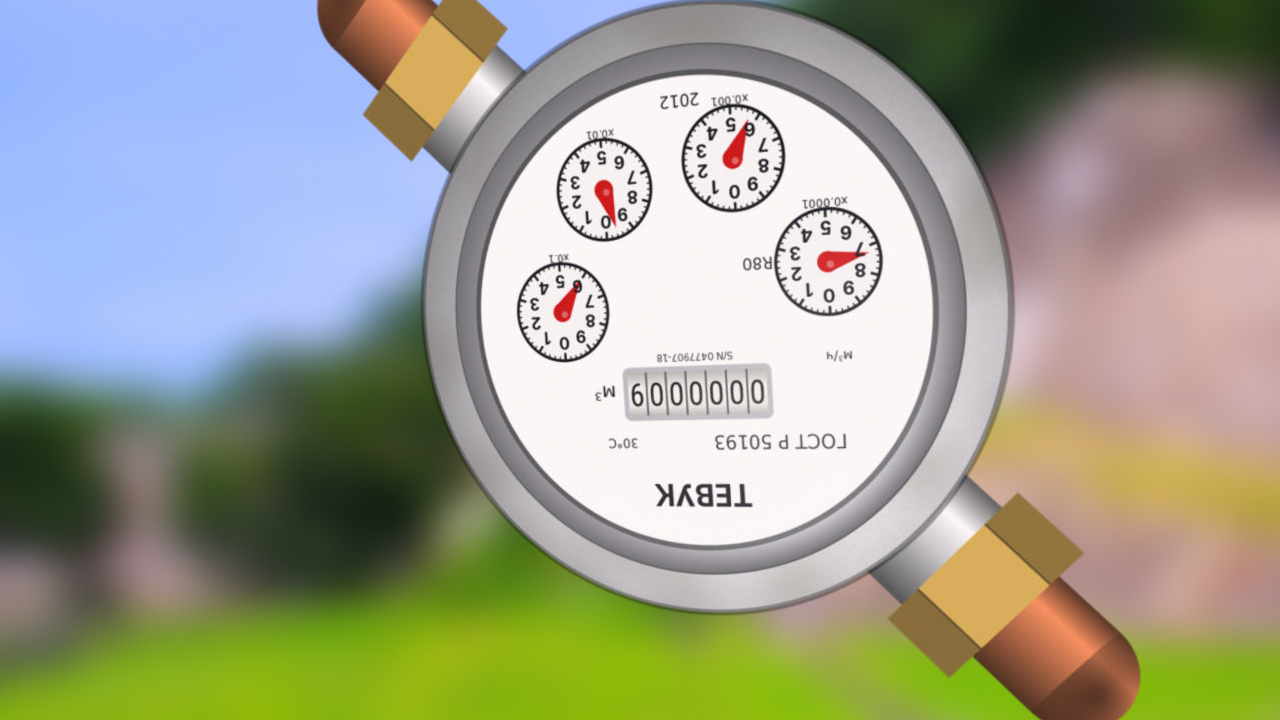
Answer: 9.5957 m³
